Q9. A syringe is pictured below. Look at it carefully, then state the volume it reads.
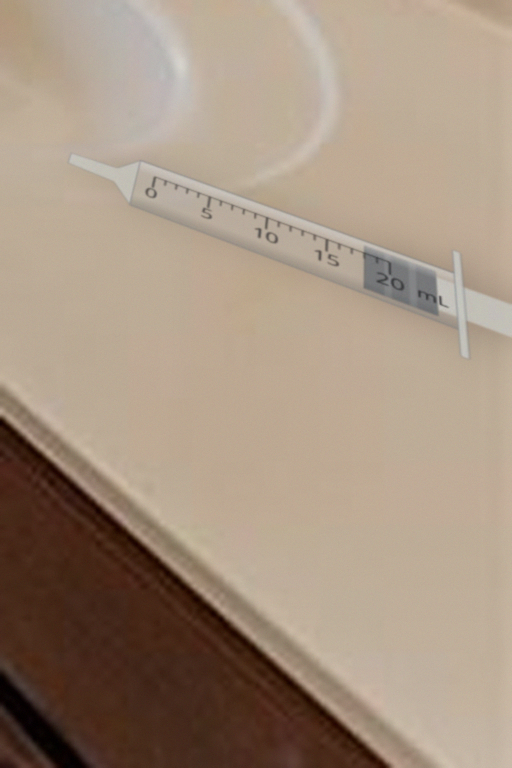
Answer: 18 mL
